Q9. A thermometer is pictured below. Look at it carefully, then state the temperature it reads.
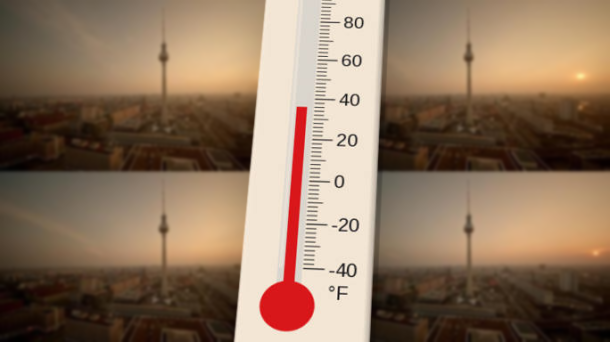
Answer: 36 °F
